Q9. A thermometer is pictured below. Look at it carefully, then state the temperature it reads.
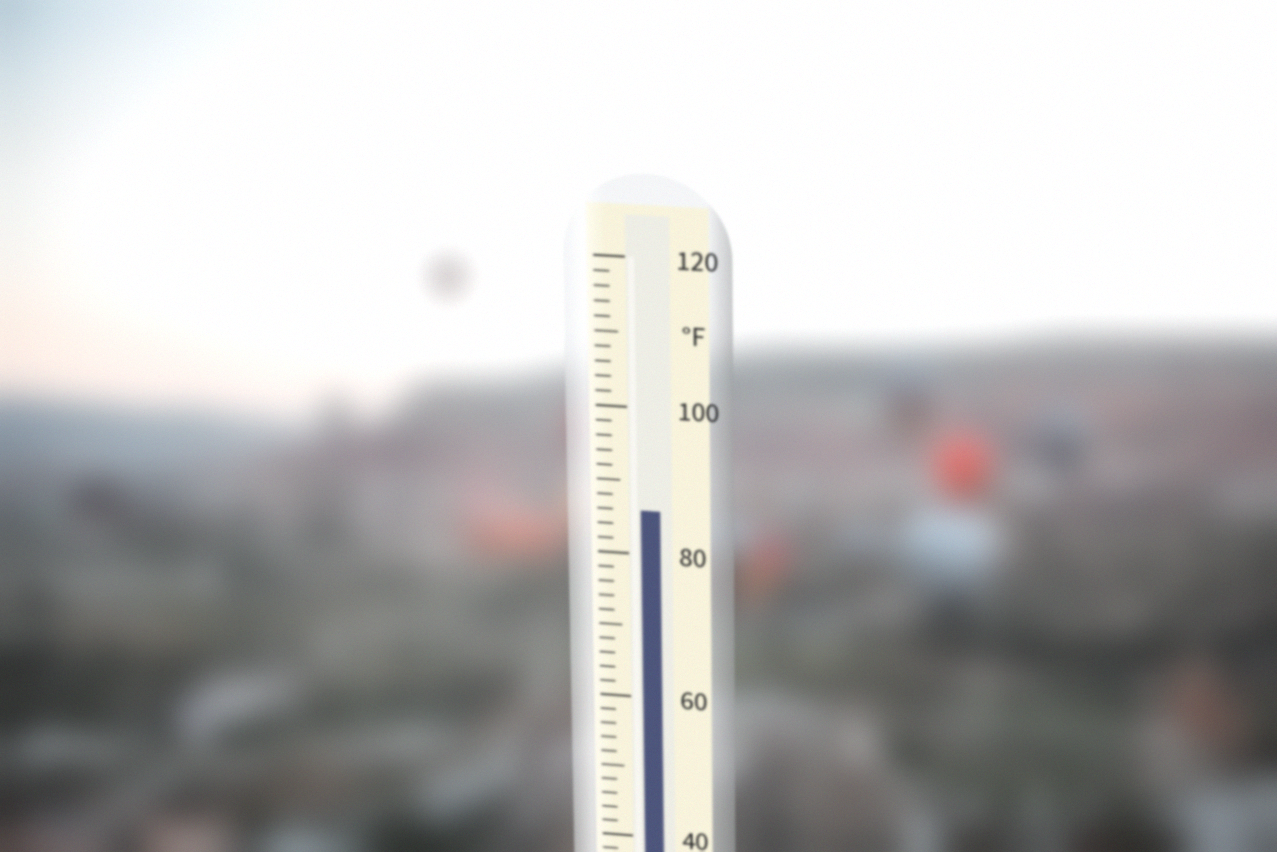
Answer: 86 °F
